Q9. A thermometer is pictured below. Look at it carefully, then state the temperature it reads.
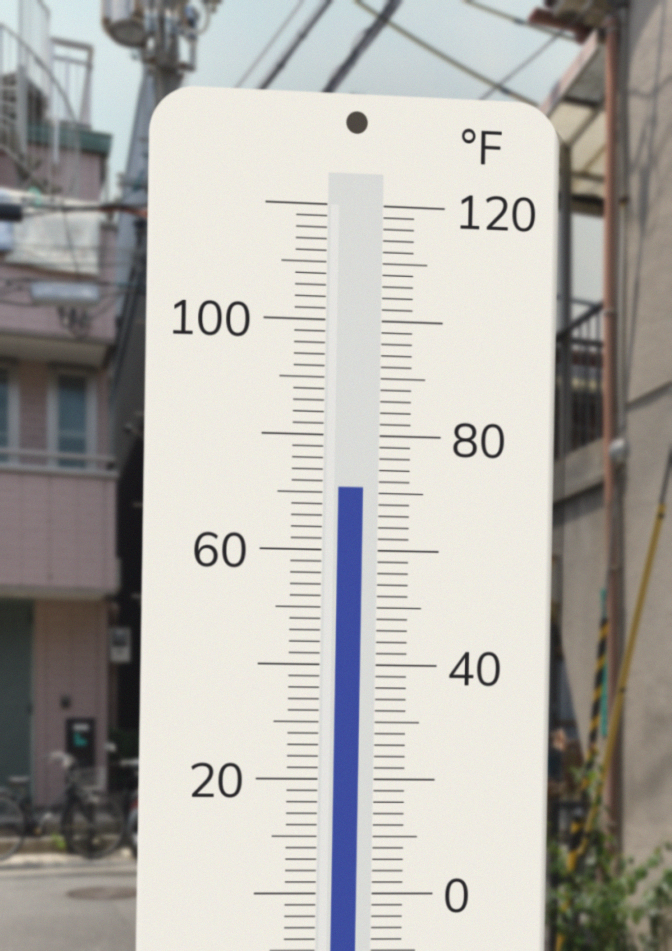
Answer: 71 °F
